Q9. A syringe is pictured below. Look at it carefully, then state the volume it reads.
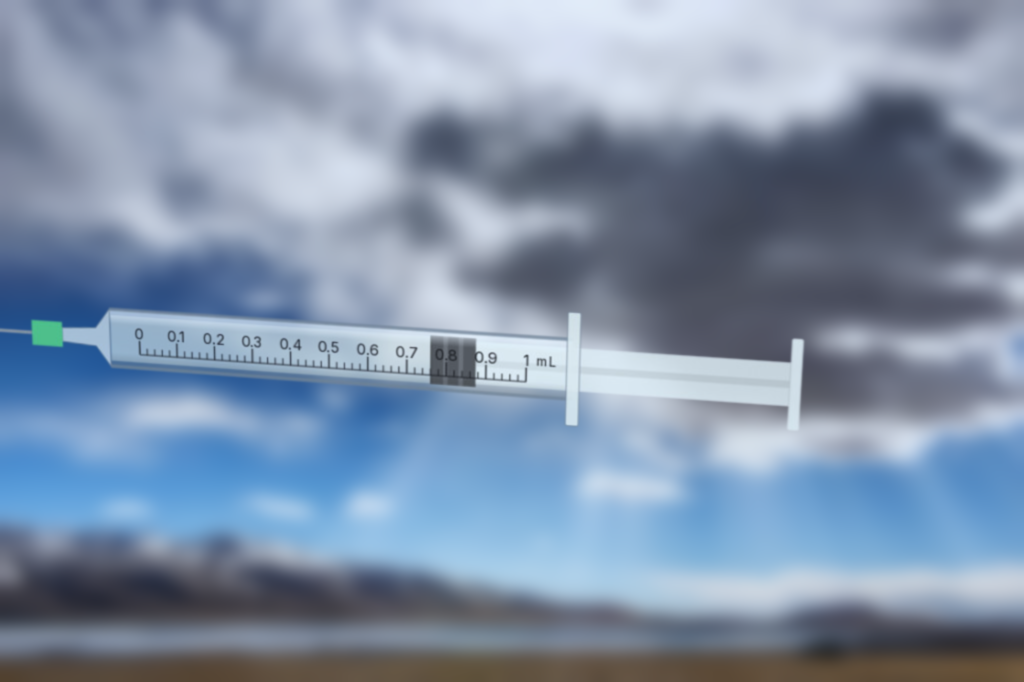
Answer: 0.76 mL
